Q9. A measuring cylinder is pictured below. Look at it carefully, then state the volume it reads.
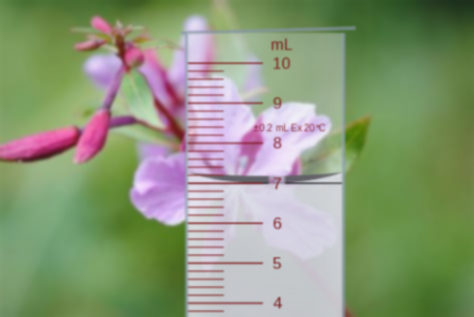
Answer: 7 mL
